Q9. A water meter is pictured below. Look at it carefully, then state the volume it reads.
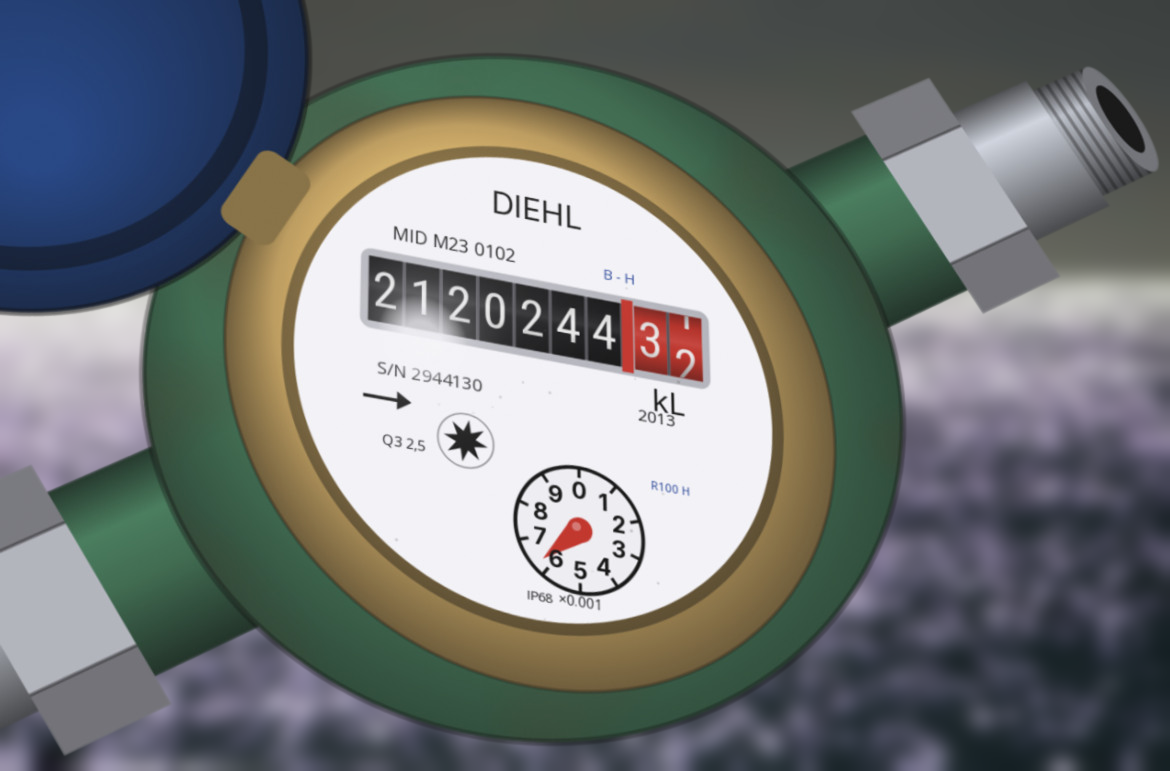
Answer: 2120244.316 kL
